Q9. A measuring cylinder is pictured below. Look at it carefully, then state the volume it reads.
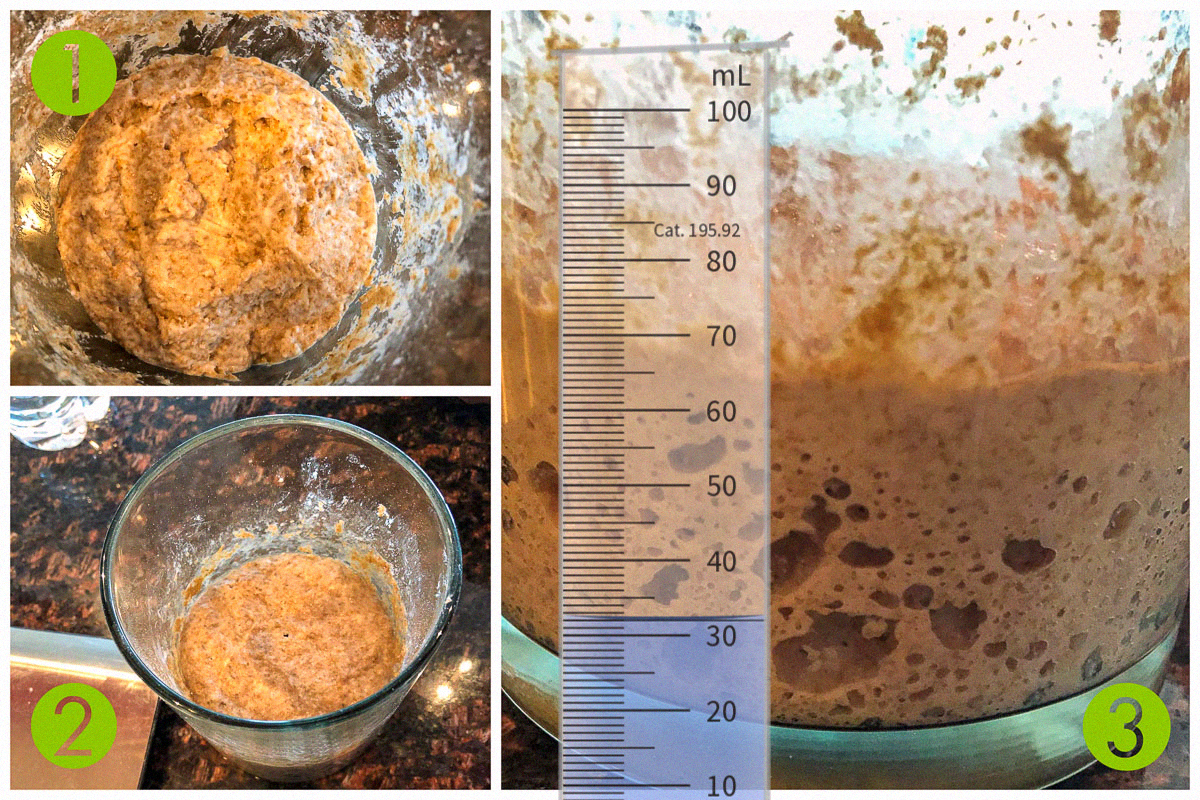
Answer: 32 mL
